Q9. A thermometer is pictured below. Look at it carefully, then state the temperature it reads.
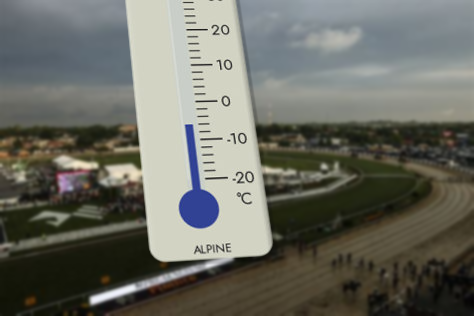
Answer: -6 °C
